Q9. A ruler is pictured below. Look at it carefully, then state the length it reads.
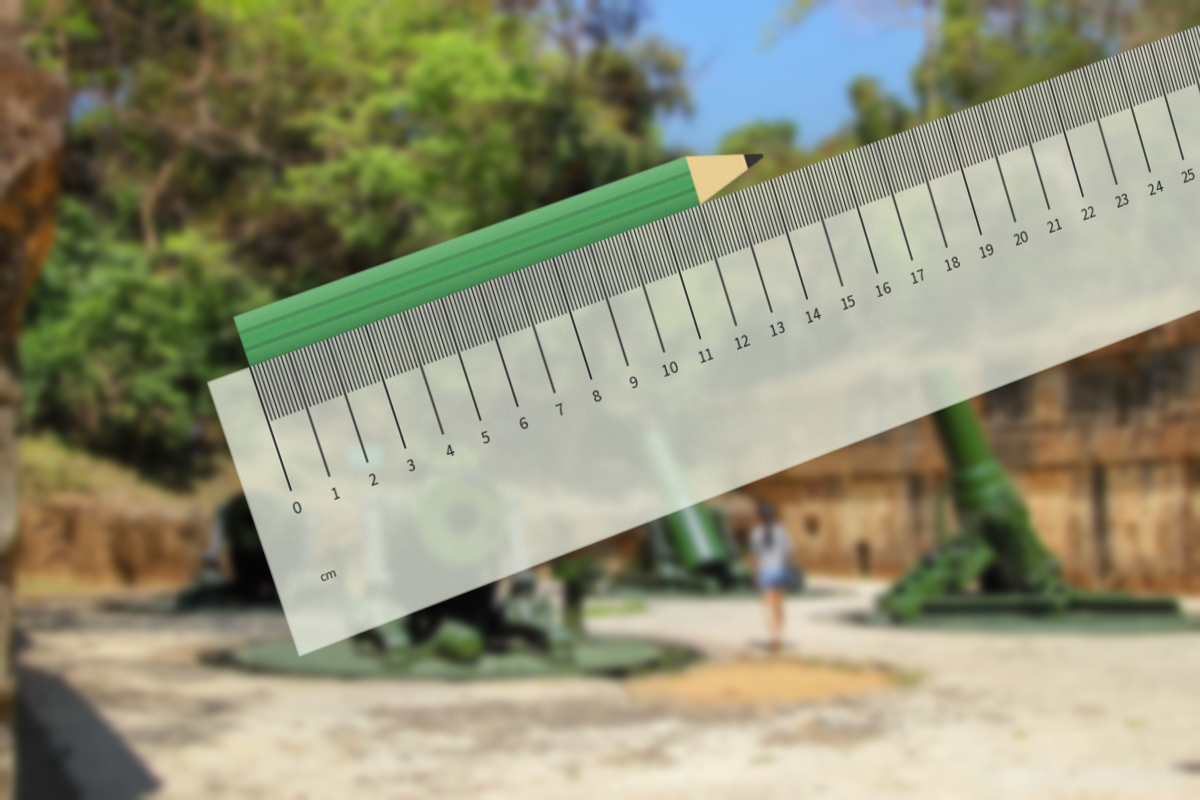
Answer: 14 cm
